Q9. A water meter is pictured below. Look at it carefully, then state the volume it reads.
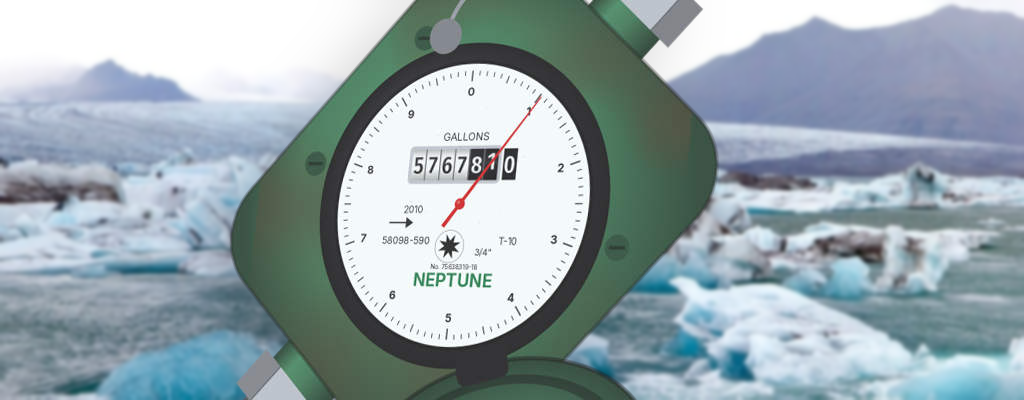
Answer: 5767811.0 gal
